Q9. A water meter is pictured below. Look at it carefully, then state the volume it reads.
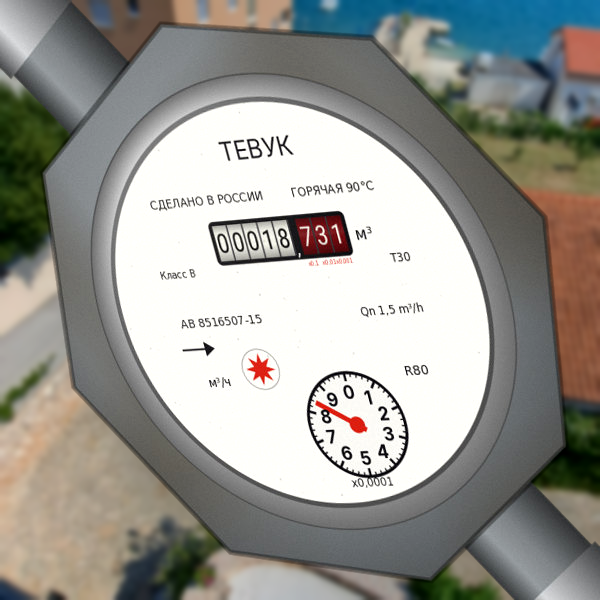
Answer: 18.7318 m³
